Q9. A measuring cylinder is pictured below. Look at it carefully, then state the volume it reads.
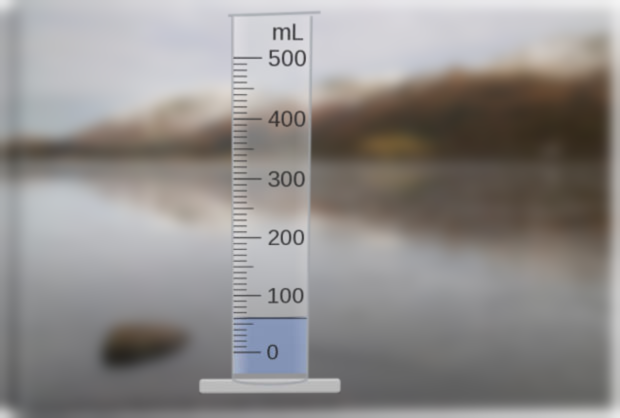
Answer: 60 mL
